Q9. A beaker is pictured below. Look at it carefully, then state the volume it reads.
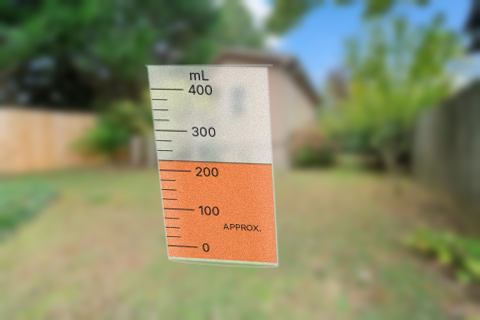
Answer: 225 mL
